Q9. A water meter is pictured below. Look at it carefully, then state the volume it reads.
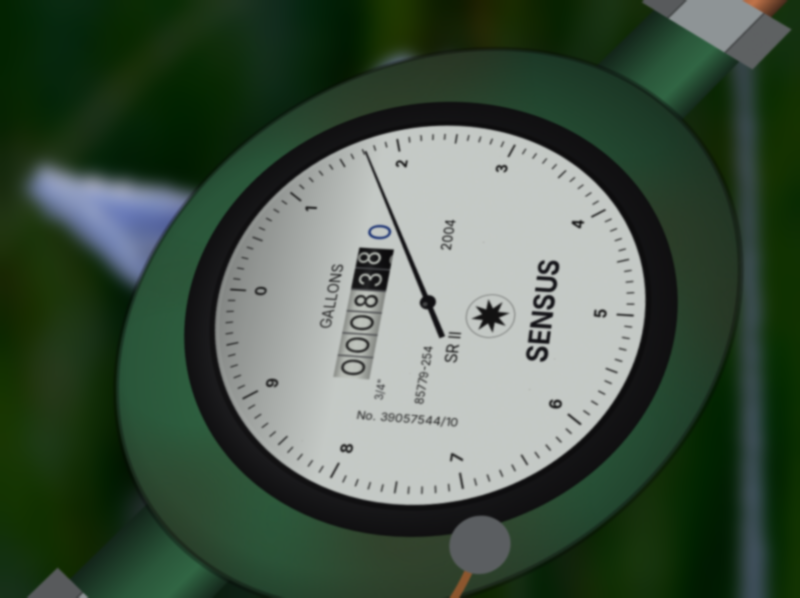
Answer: 8381.7 gal
